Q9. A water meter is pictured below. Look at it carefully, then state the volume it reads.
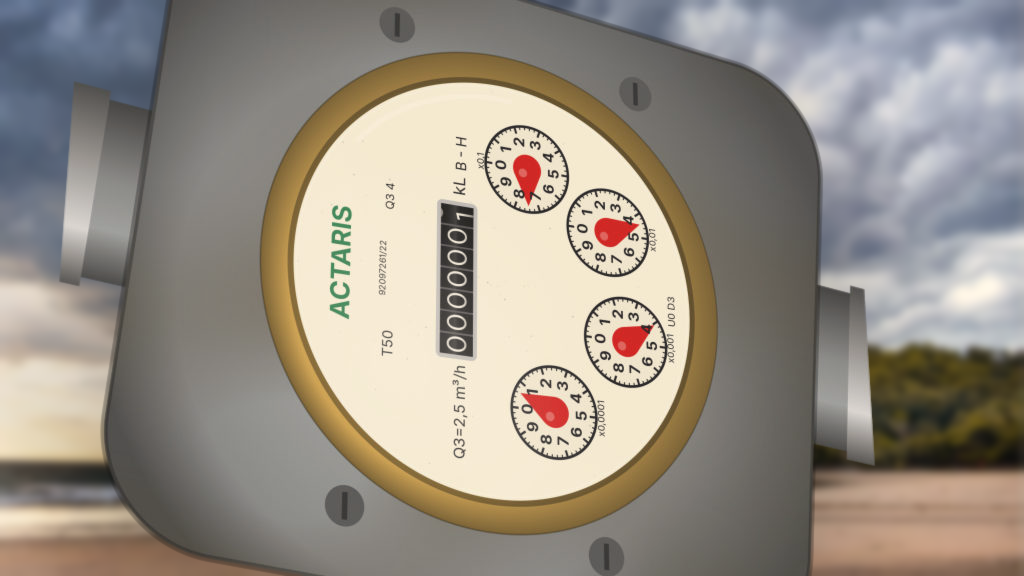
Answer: 0.7440 kL
